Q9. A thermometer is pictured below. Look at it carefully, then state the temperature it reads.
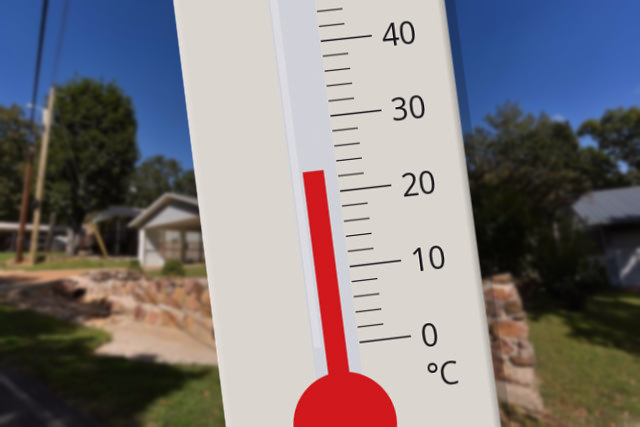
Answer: 23 °C
